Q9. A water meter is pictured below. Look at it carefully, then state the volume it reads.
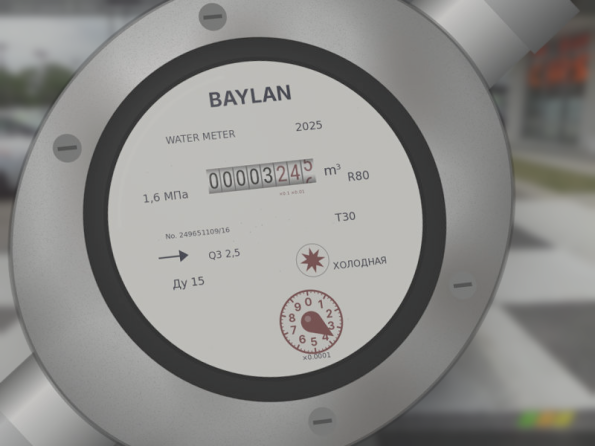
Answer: 3.2453 m³
